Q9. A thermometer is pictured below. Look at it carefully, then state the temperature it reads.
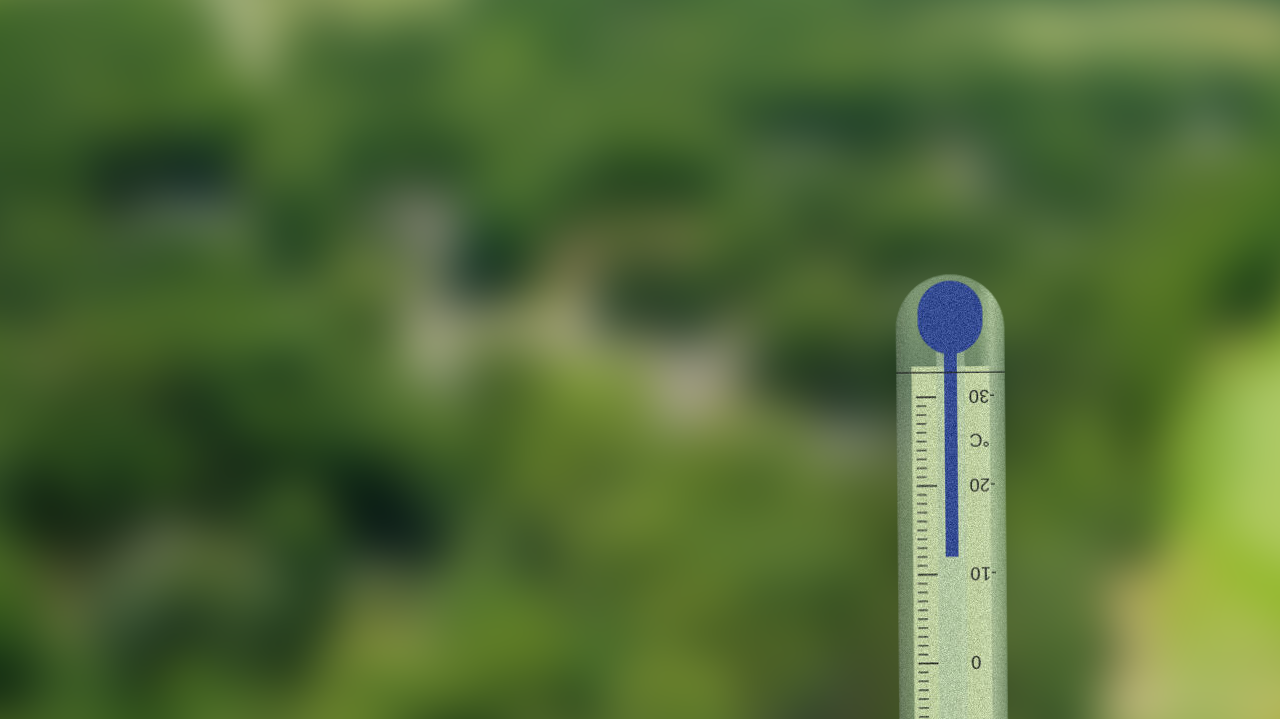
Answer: -12 °C
